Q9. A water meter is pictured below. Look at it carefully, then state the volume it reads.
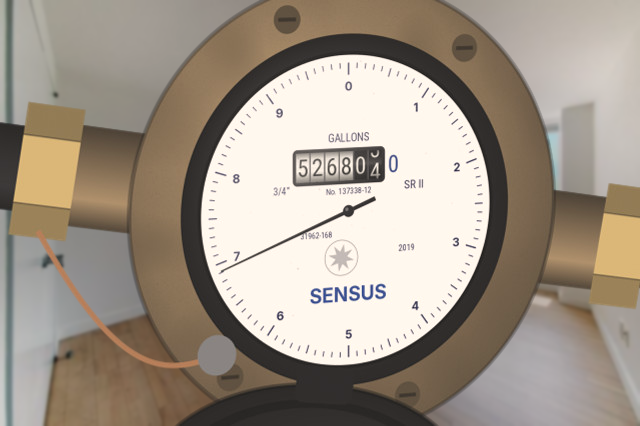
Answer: 5268036.9 gal
